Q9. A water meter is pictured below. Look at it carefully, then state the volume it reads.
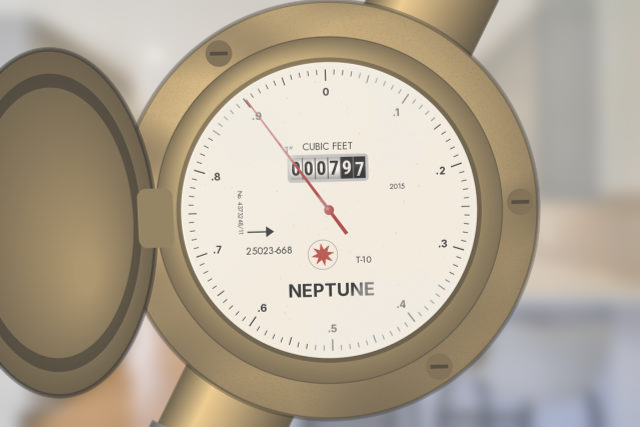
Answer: 796.90 ft³
